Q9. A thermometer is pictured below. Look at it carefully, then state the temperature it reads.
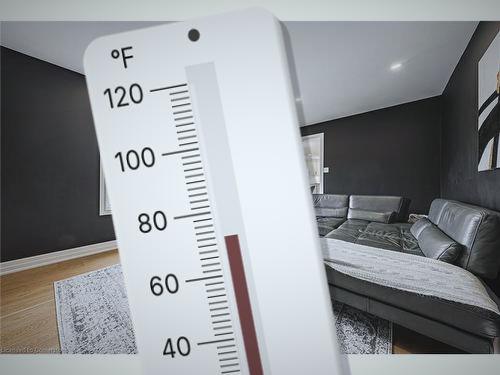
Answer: 72 °F
